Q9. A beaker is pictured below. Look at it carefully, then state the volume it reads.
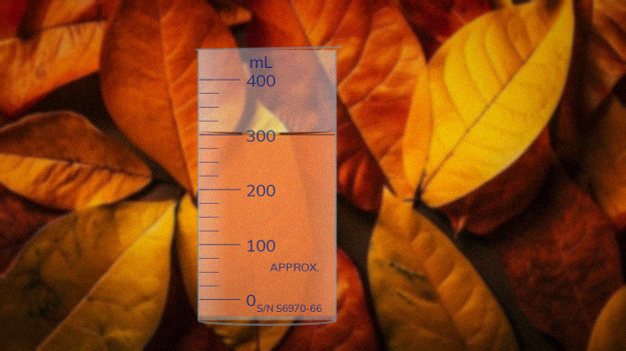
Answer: 300 mL
